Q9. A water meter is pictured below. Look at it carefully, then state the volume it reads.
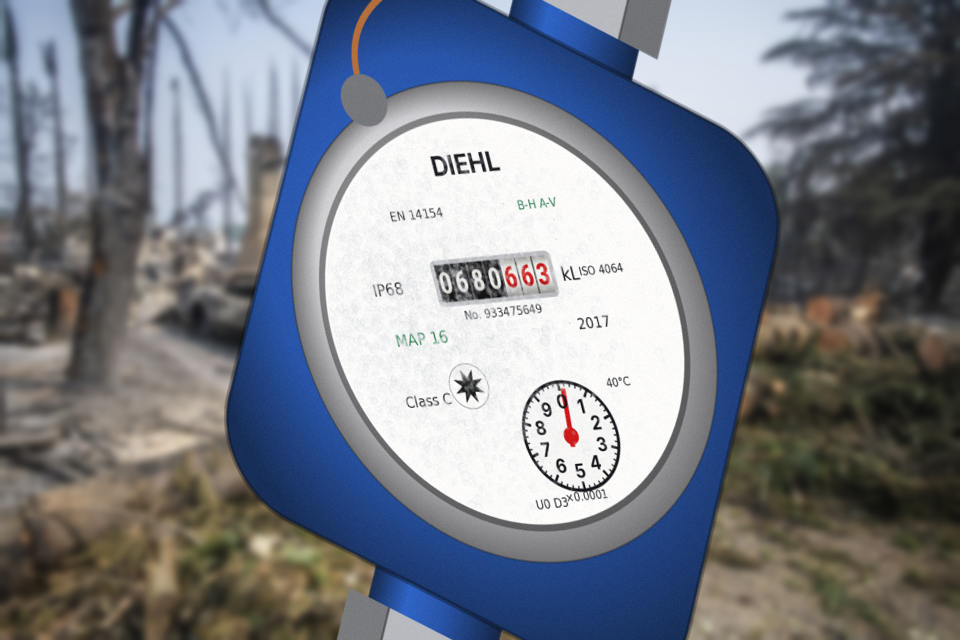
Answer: 680.6630 kL
